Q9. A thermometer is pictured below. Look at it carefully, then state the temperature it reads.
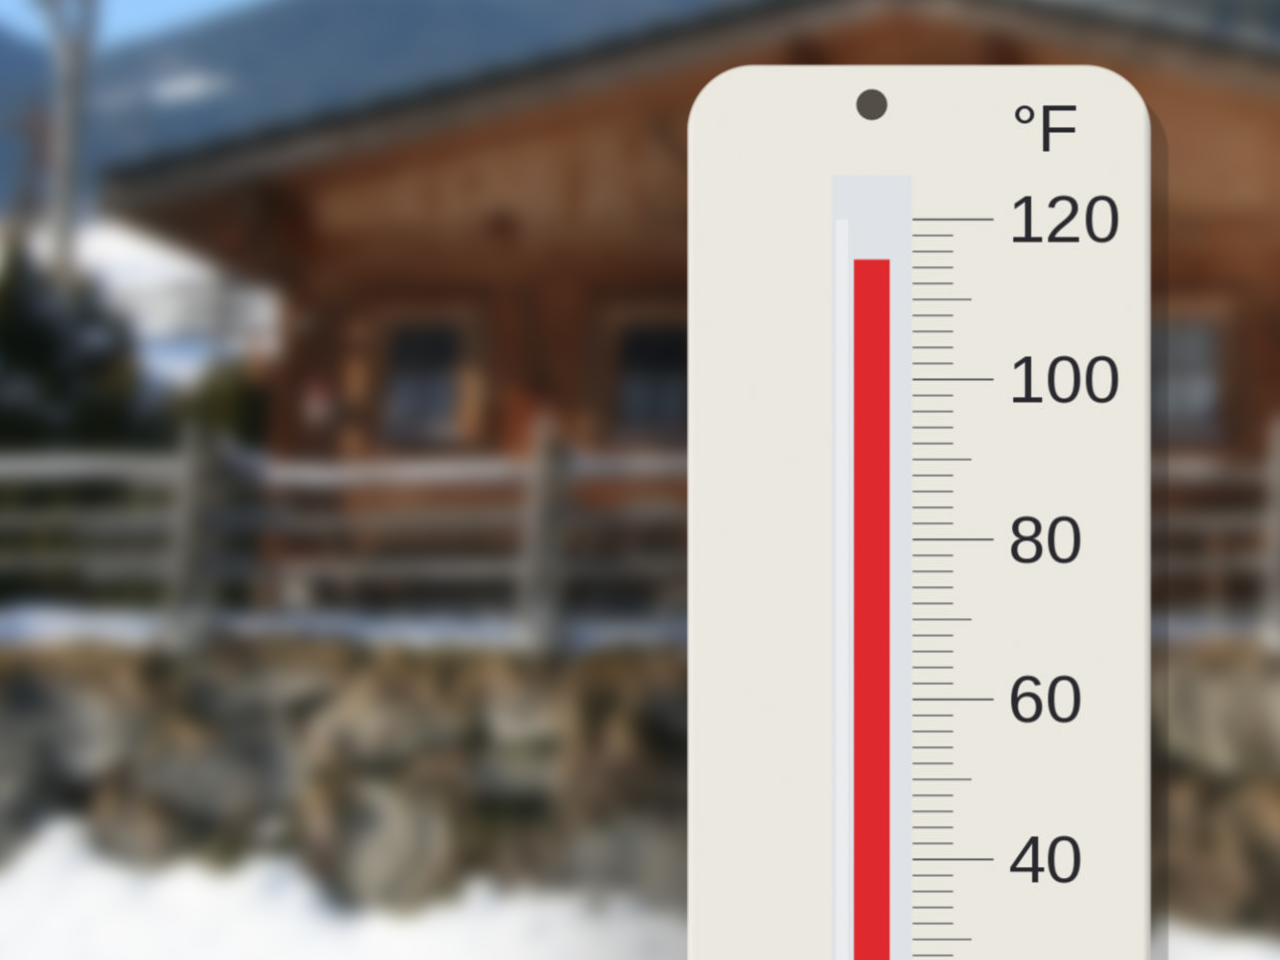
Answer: 115 °F
